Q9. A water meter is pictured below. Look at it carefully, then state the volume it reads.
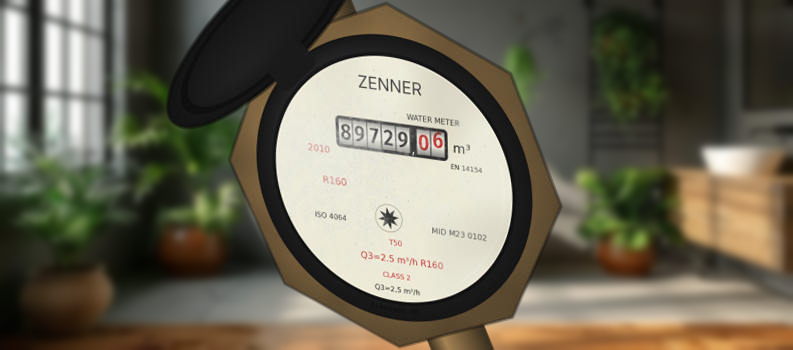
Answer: 89729.06 m³
